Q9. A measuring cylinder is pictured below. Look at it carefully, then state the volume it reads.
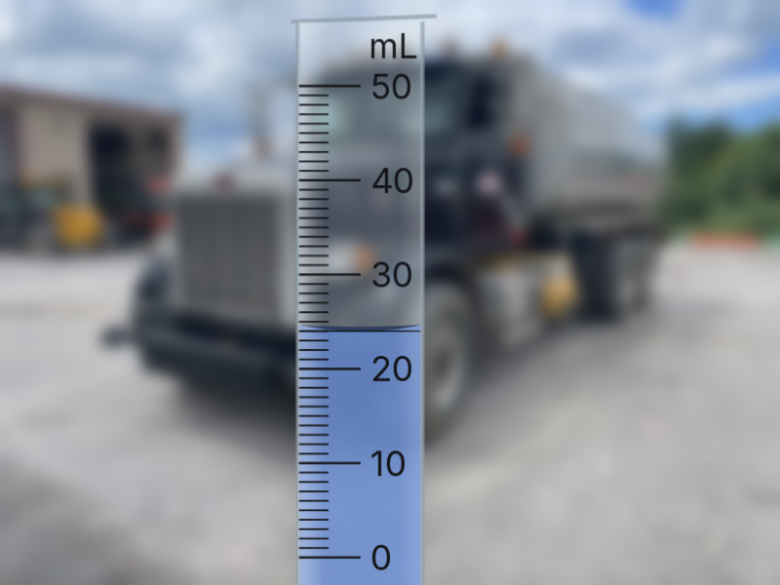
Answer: 24 mL
